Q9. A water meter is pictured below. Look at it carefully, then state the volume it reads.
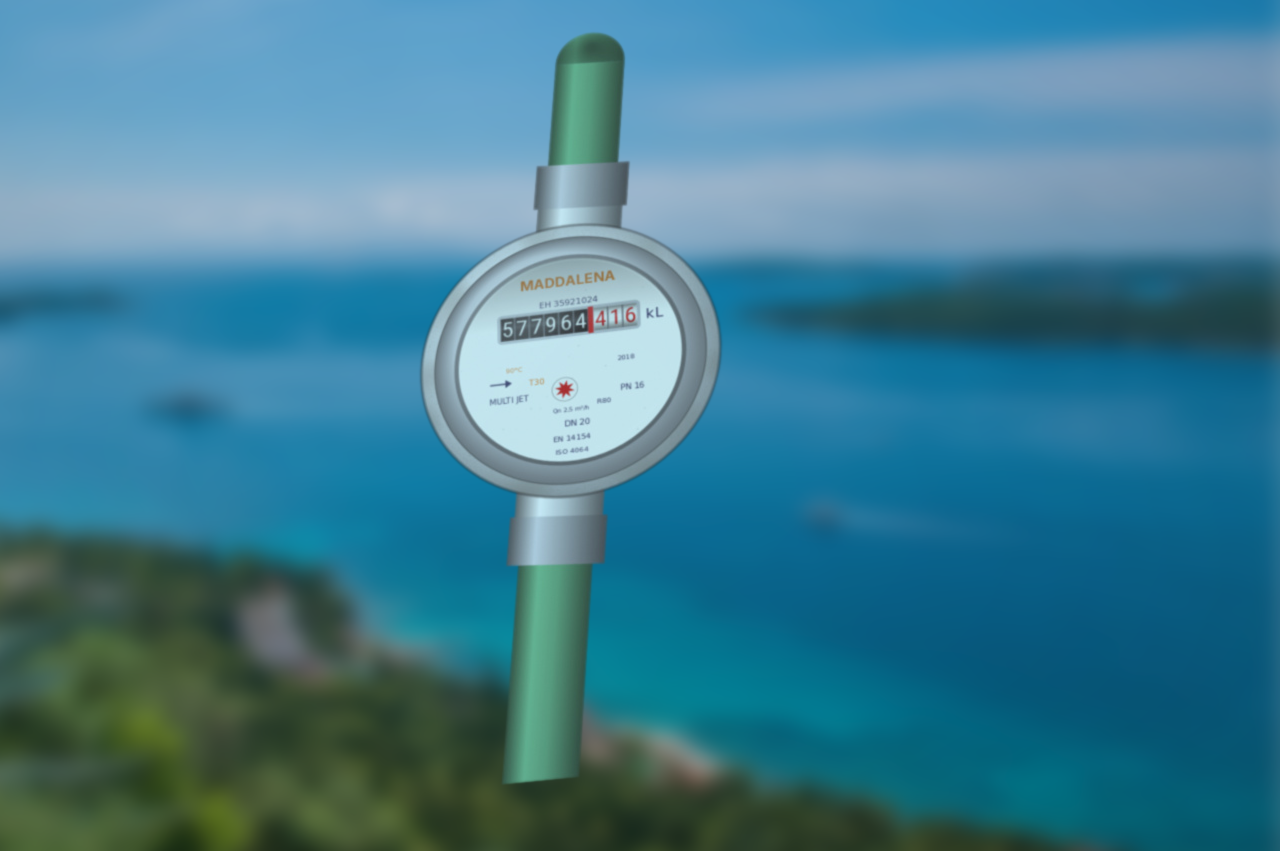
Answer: 577964.416 kL
